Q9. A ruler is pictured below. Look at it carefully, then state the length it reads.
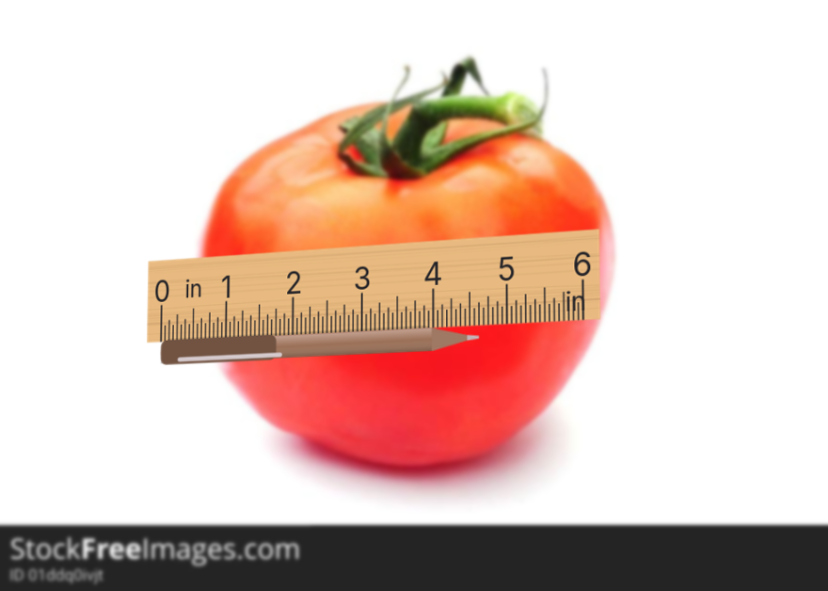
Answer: 4.625 in
